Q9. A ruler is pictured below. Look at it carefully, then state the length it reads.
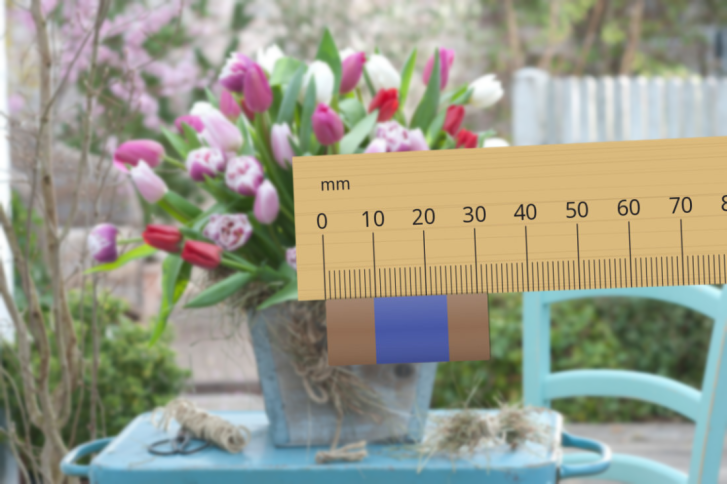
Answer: 32 mm
